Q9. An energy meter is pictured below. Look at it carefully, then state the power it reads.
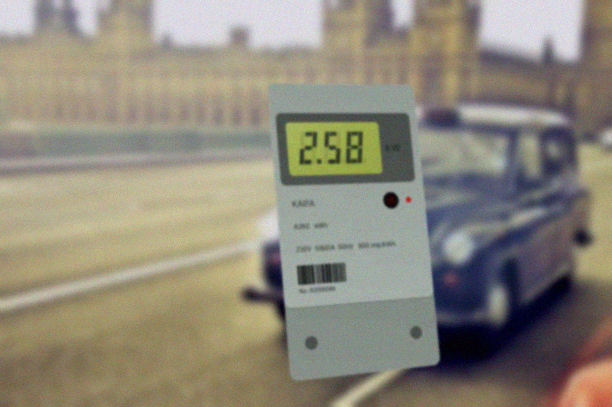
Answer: 2.58 kW
